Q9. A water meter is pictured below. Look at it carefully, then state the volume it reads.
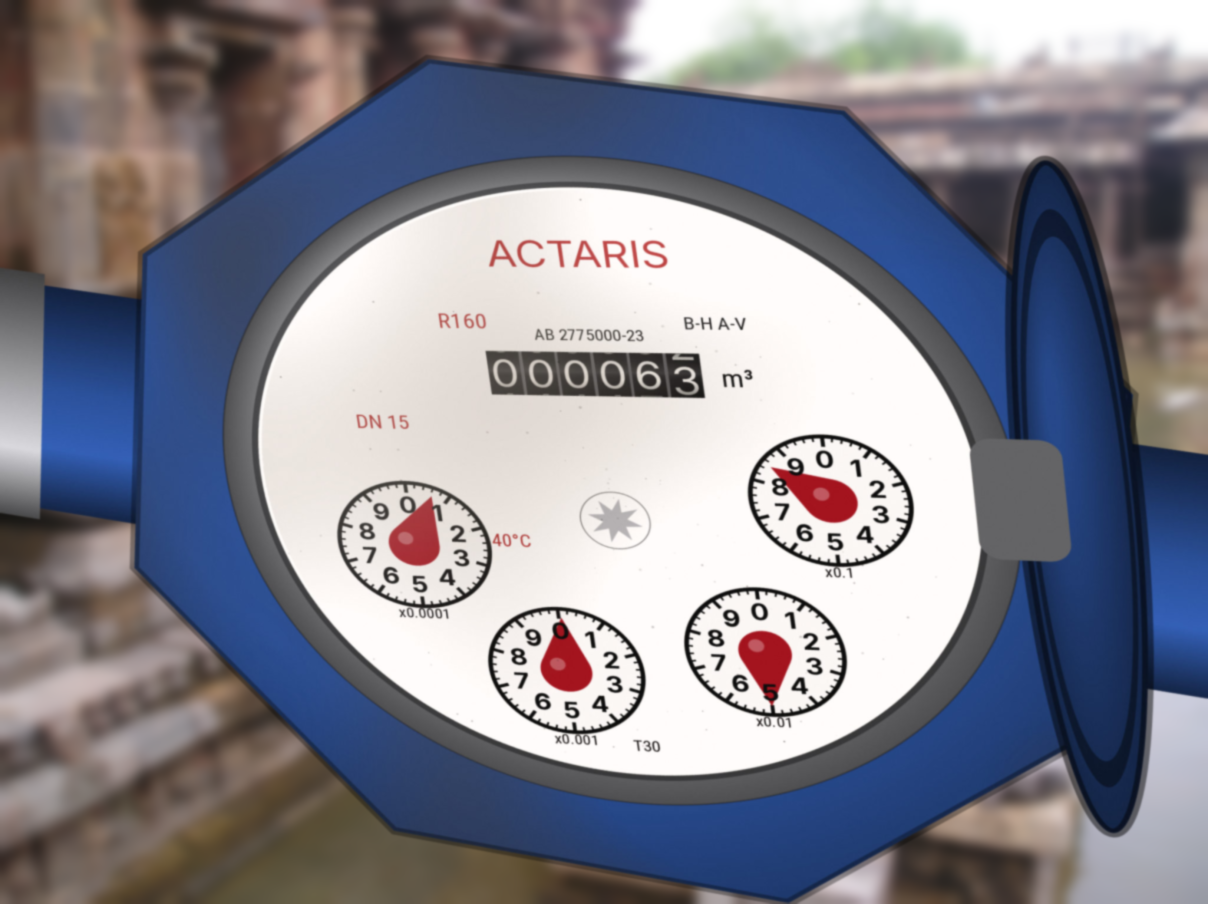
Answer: 62.8500 m³
